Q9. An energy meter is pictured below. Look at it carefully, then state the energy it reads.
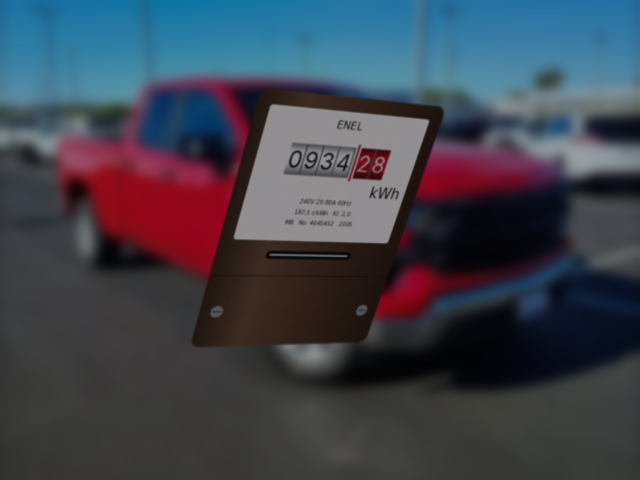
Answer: 934.28 kWh
